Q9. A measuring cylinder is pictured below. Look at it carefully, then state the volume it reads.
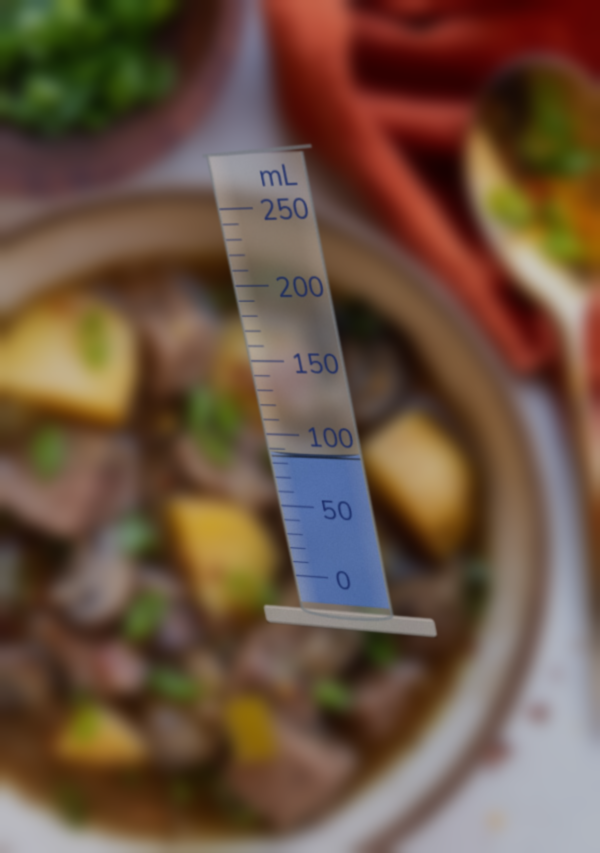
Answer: 85 mL
